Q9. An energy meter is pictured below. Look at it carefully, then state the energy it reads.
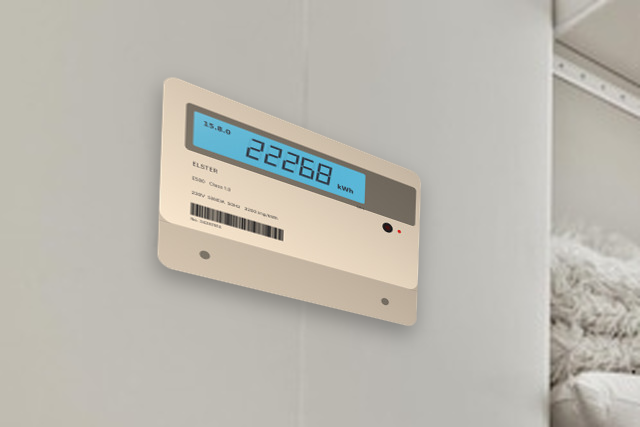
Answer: 22268 kWh
